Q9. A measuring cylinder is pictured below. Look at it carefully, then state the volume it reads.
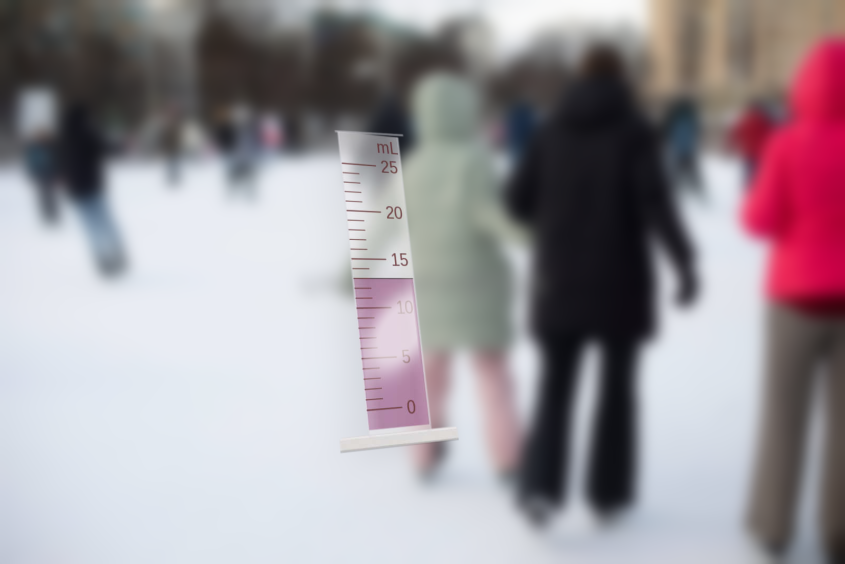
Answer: 13 mL
